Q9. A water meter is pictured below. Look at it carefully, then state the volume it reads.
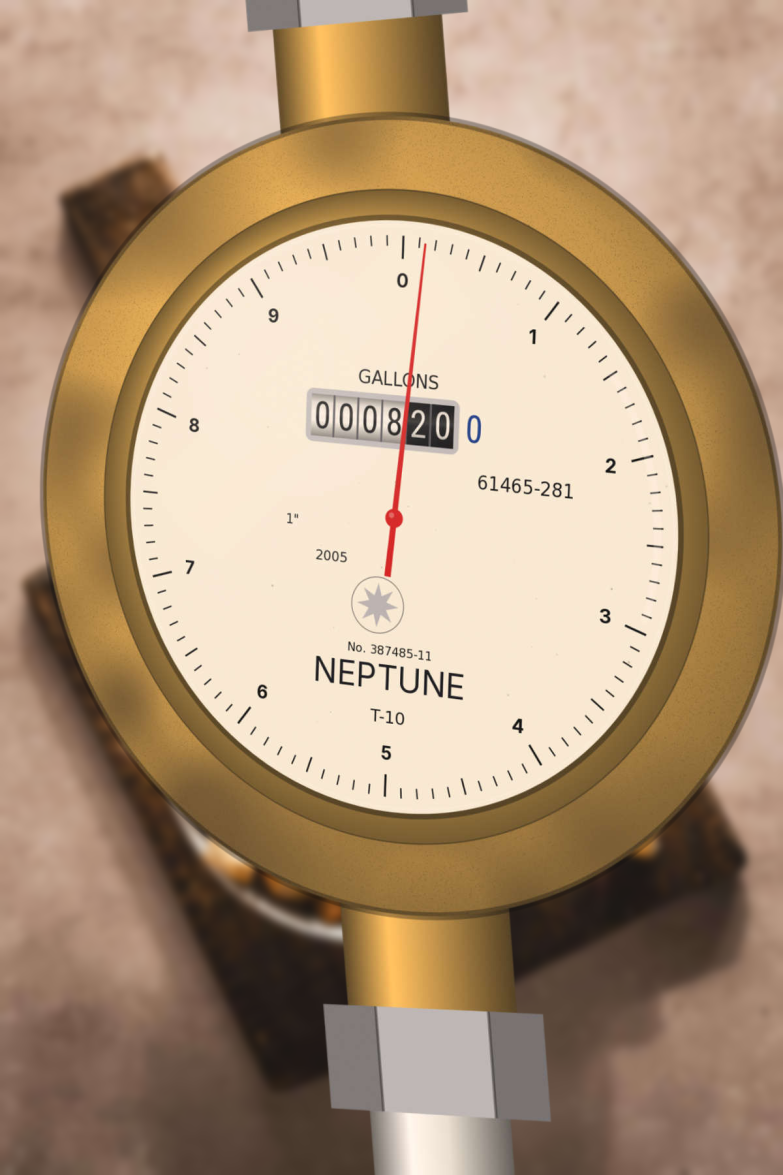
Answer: 8200.1 gal
